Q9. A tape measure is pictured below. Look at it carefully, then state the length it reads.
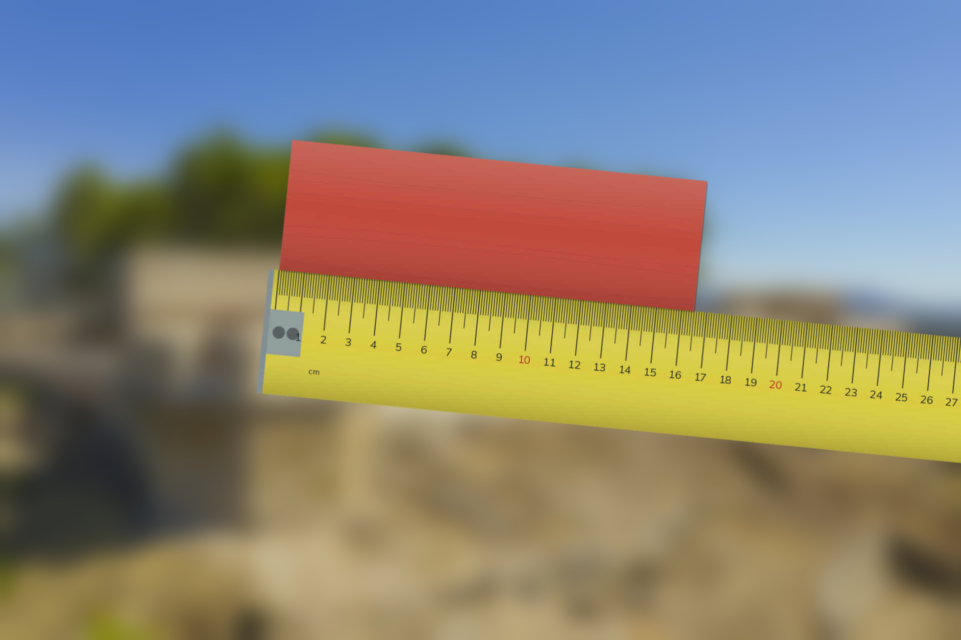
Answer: 16.5 cm
